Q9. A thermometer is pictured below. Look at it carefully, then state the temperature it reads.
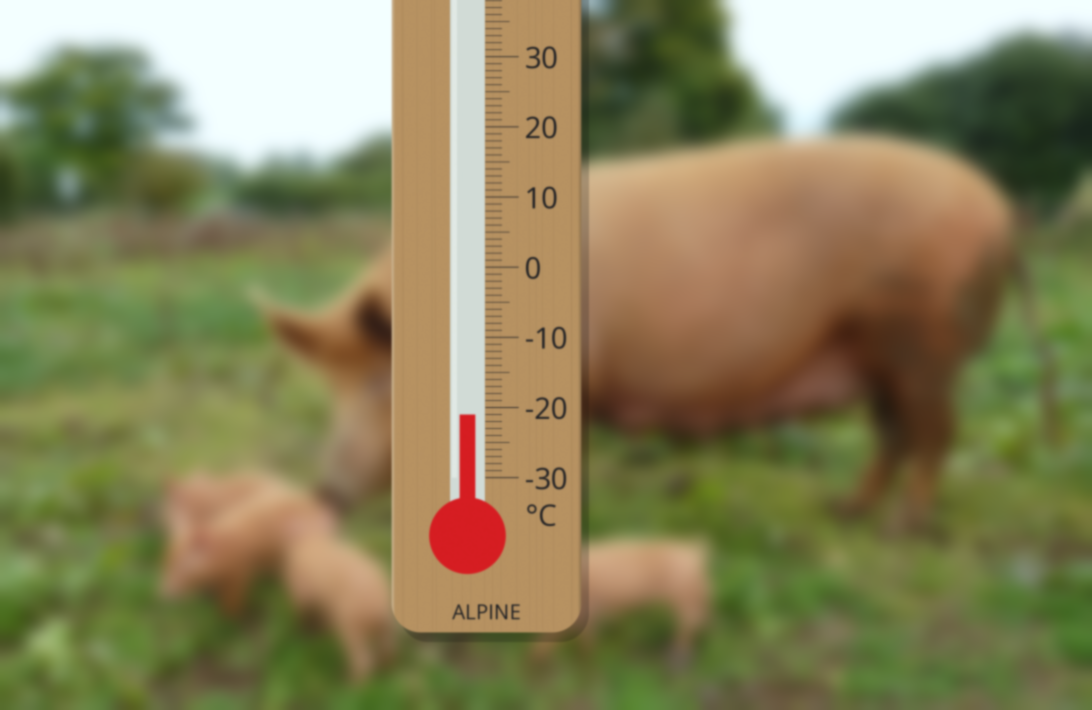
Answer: -21 °C
